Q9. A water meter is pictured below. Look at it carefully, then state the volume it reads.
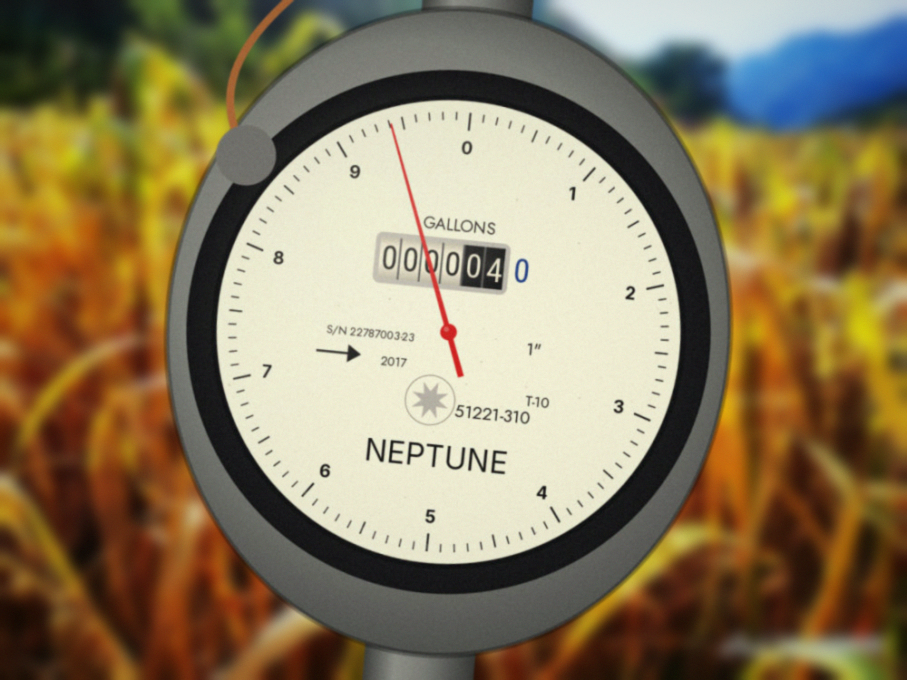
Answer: 39.4 gal
